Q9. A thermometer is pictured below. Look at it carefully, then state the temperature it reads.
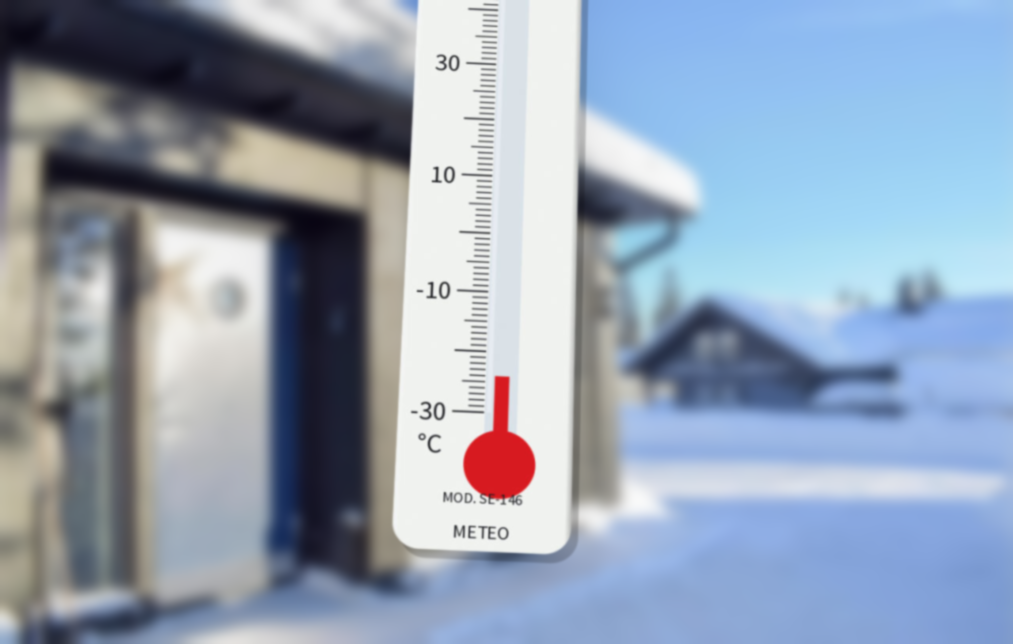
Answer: -24 °C
